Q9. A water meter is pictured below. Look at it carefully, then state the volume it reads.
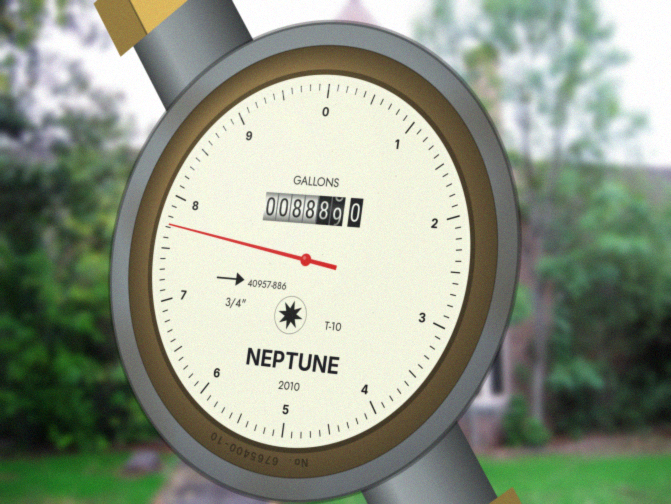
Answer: 88887.7 gal
